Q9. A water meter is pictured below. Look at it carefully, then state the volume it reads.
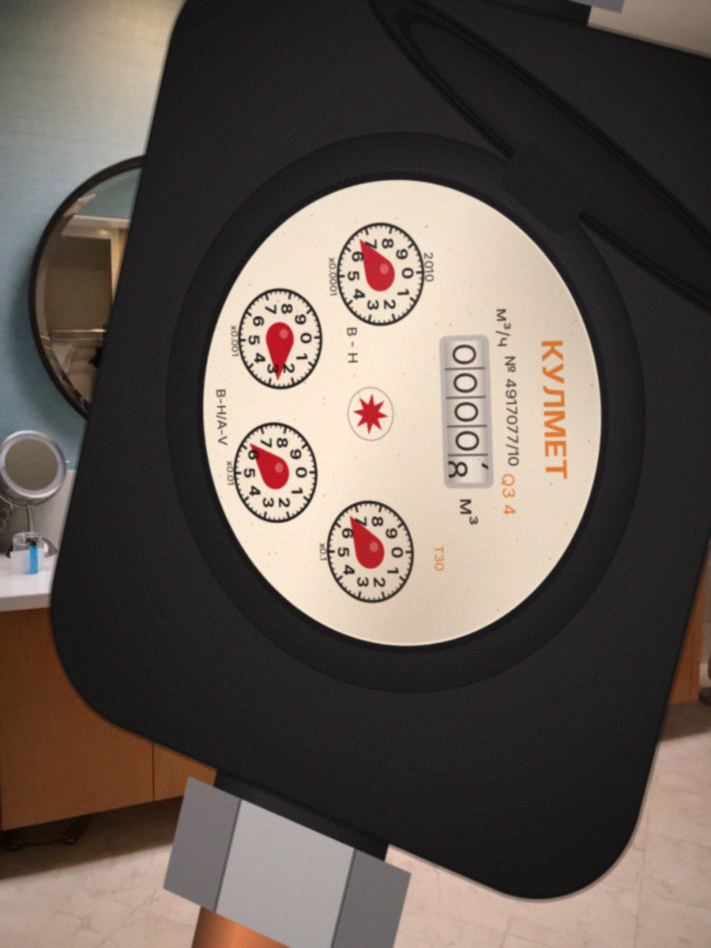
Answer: 7.6626 m³
